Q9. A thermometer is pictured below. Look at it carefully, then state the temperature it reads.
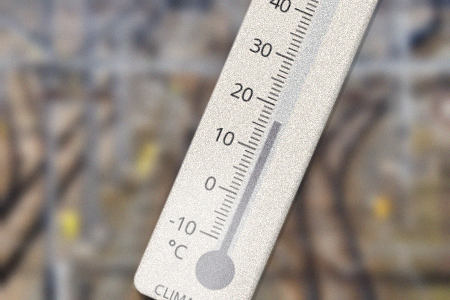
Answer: 17 °C
